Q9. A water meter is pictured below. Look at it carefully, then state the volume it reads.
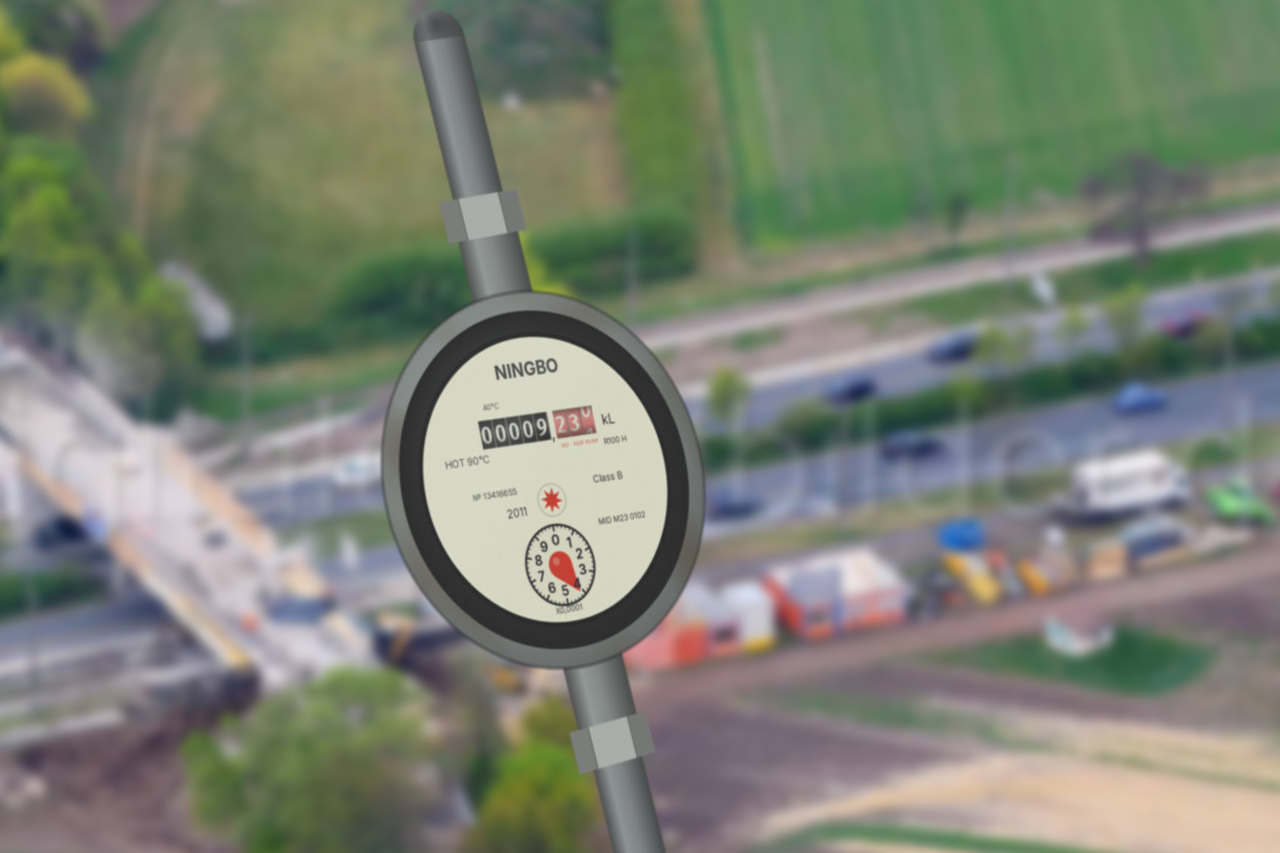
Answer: 9.2304 kL
